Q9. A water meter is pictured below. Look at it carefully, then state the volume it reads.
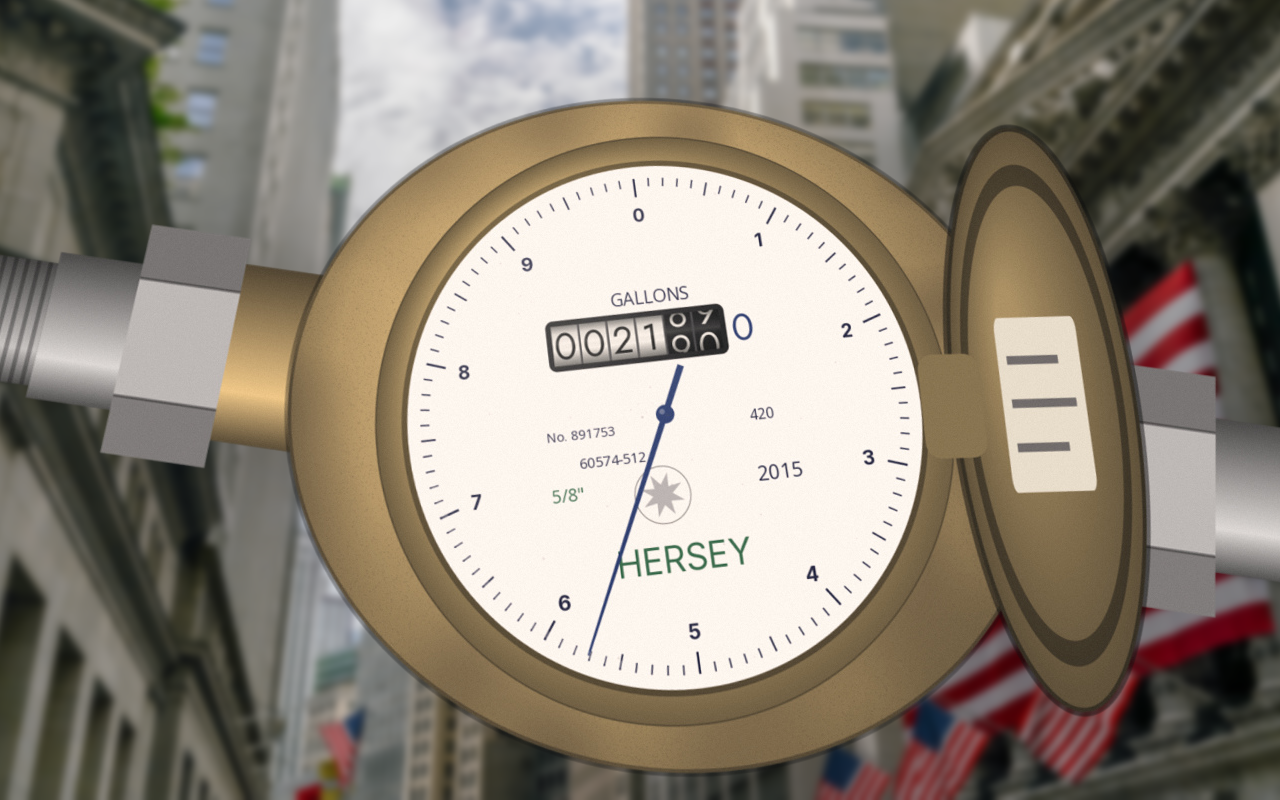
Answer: 21895.7 gal
